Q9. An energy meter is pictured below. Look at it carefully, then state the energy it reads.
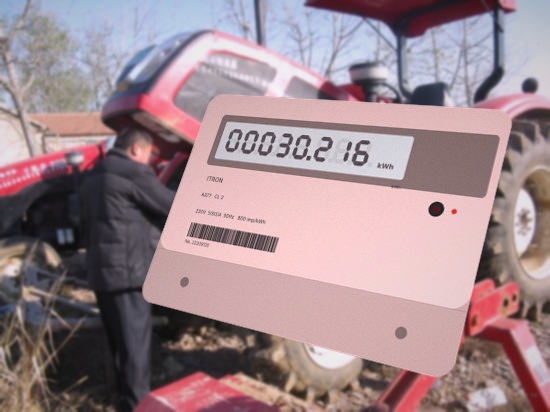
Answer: 30.216 kWh
